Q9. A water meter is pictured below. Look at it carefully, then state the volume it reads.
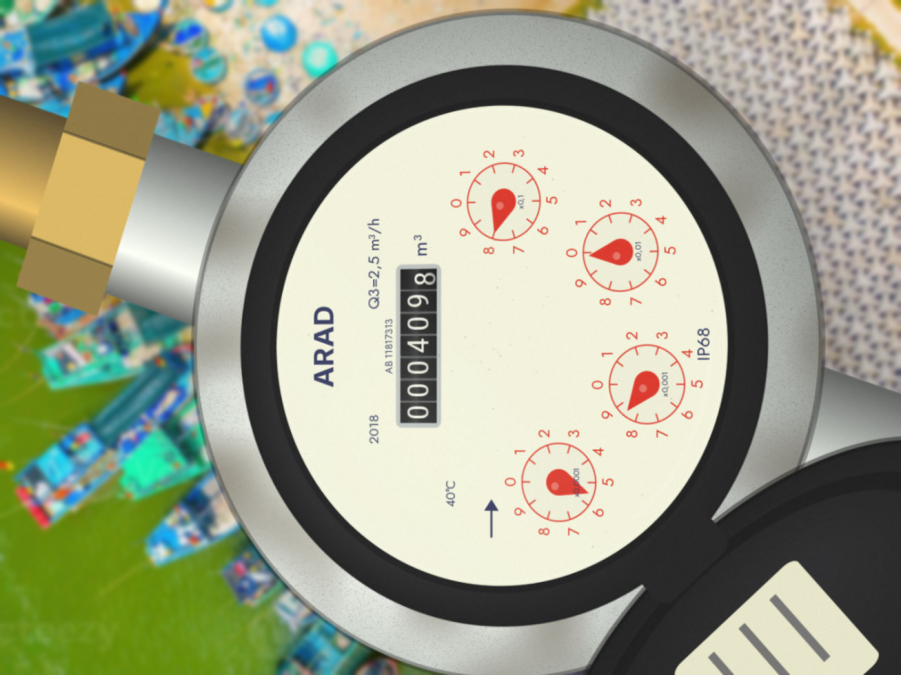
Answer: 4097.7985 m³
